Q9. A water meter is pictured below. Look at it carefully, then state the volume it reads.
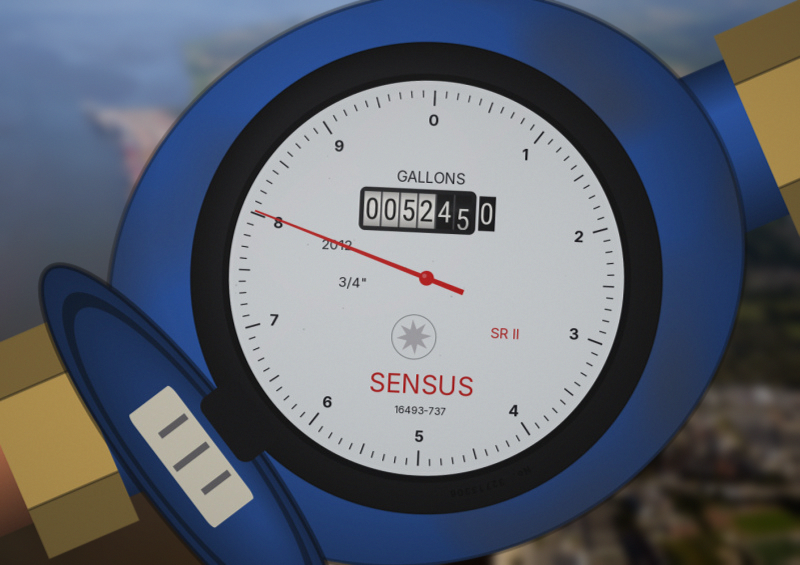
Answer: 52448.0 gal
